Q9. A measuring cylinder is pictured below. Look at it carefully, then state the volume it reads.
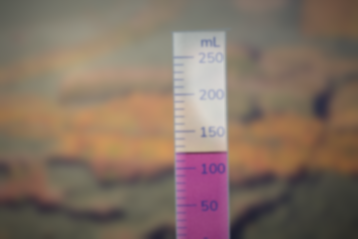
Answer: 120 mL
